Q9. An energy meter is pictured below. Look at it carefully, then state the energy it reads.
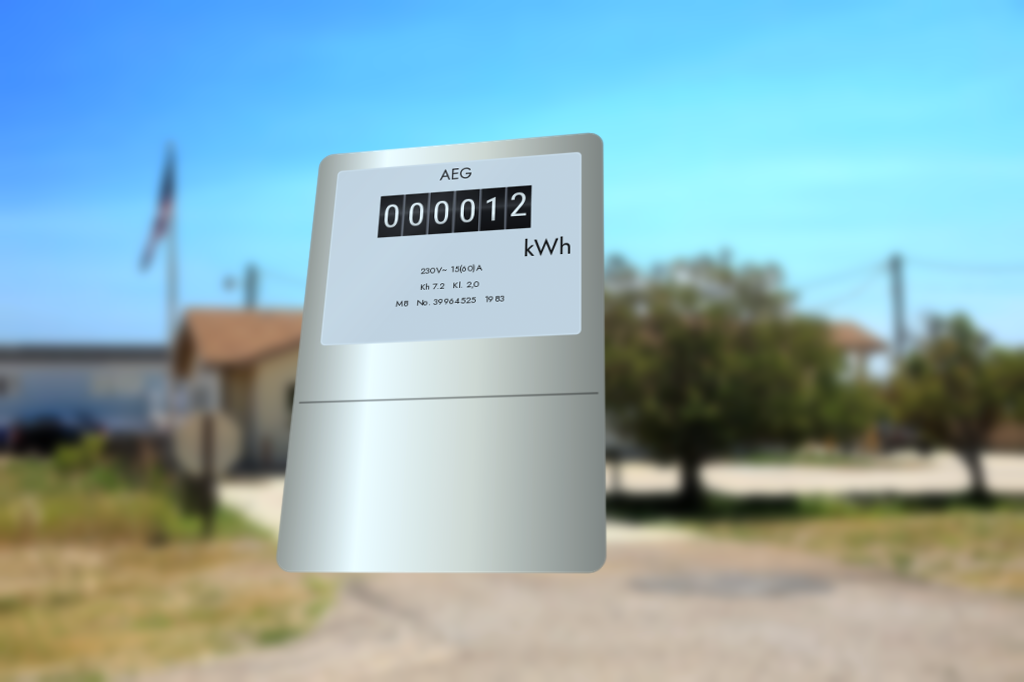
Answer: 12 kWh
